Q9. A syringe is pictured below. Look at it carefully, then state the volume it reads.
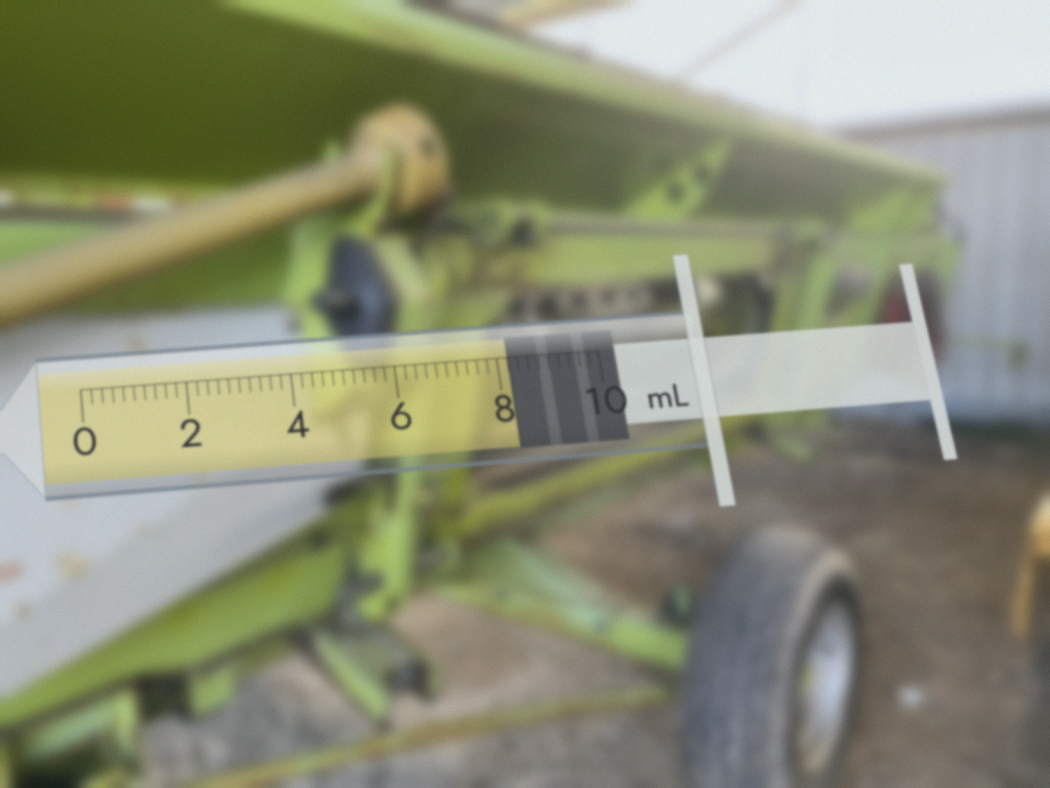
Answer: 8.2 mL
